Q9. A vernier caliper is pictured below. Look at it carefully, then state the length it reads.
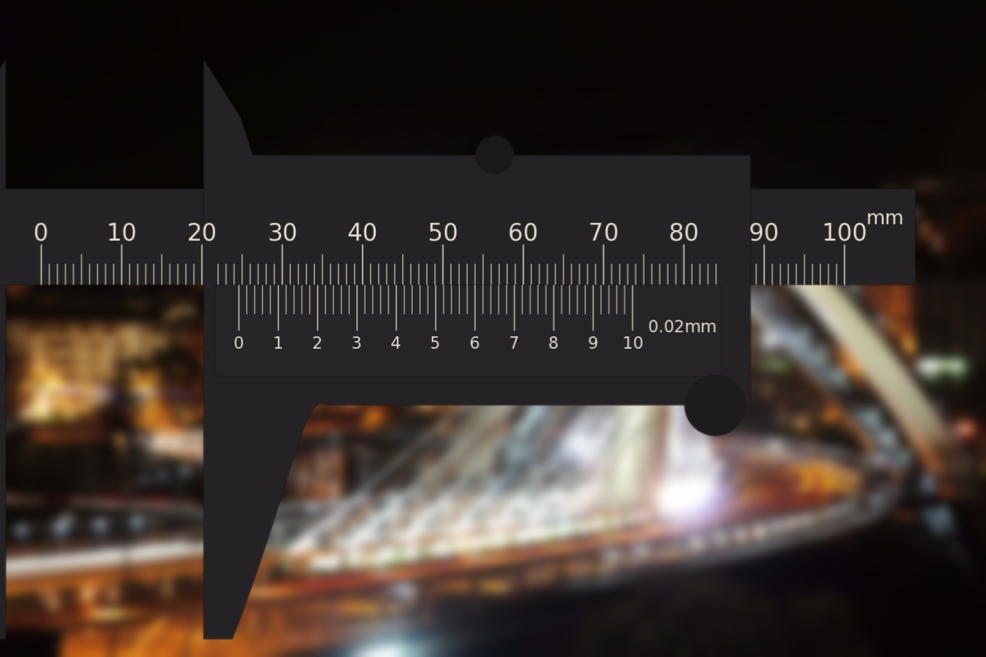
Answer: 24.6 mm
